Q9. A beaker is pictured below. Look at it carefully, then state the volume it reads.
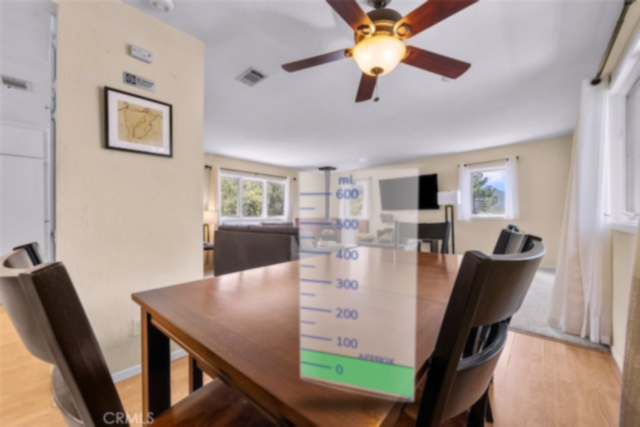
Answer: 50 mL
